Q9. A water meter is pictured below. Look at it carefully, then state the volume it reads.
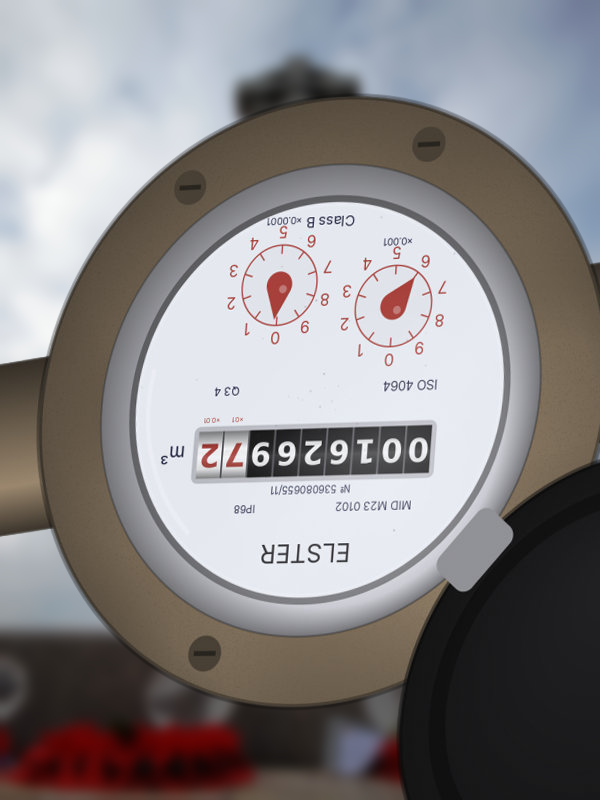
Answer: 16269.7260 m³
